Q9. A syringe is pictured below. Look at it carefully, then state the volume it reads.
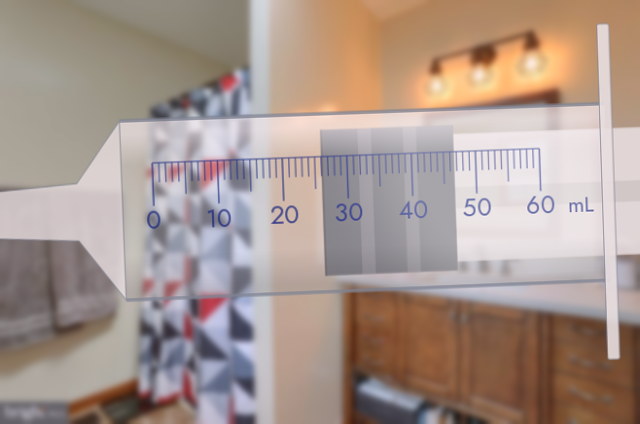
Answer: 26 mL
